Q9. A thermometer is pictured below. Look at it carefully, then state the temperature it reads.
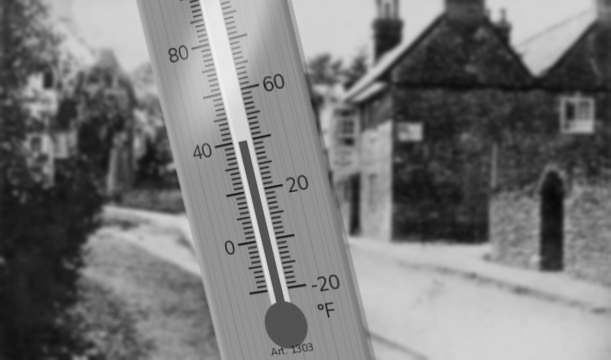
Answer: 40 °F
